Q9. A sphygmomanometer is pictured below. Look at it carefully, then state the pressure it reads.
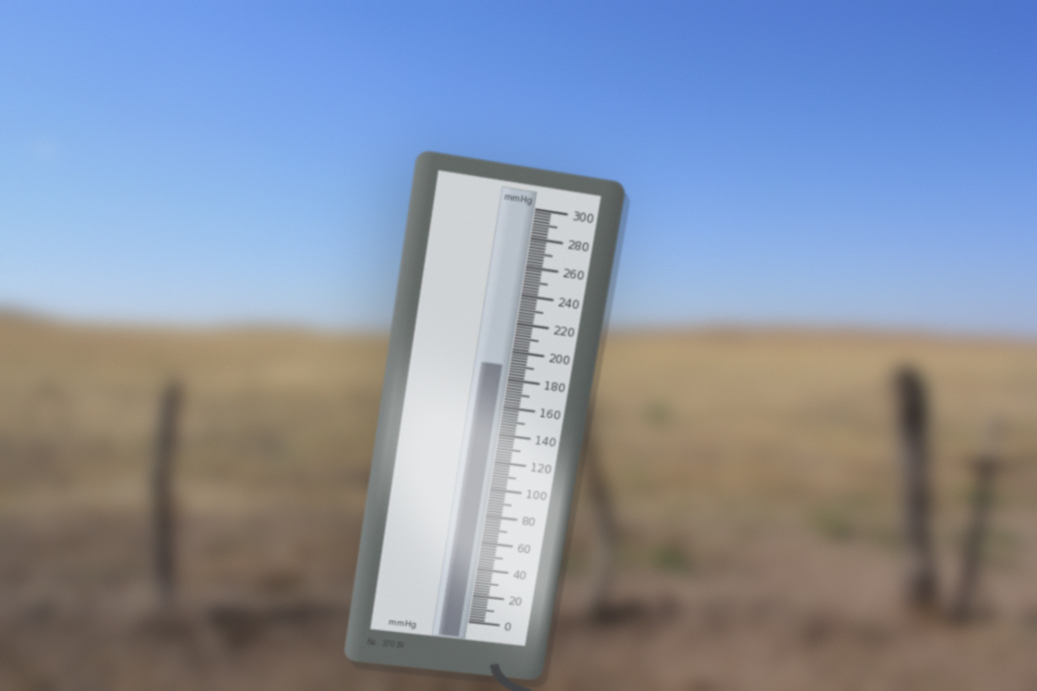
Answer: 190 mmHg
